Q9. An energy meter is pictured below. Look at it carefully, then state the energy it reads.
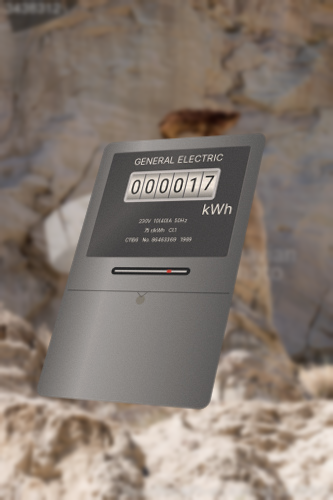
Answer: 17 kWh
